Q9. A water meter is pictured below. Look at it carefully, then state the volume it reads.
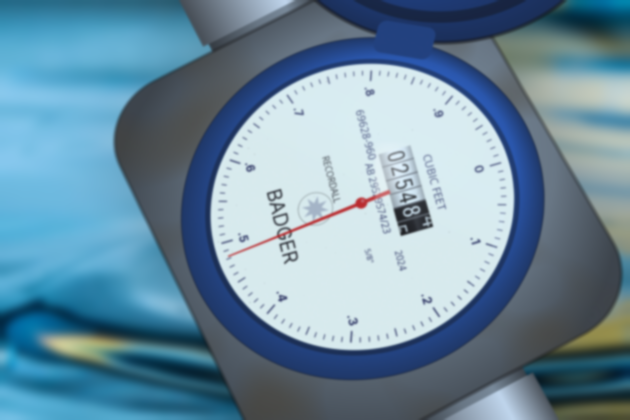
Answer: 25484.48 ft³
